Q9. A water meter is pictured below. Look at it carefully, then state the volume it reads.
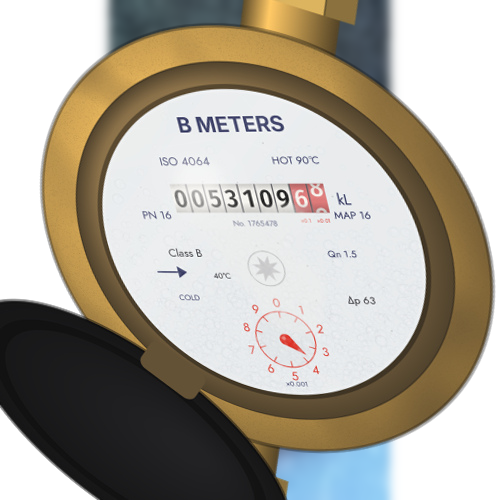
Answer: 53109.683 kL
